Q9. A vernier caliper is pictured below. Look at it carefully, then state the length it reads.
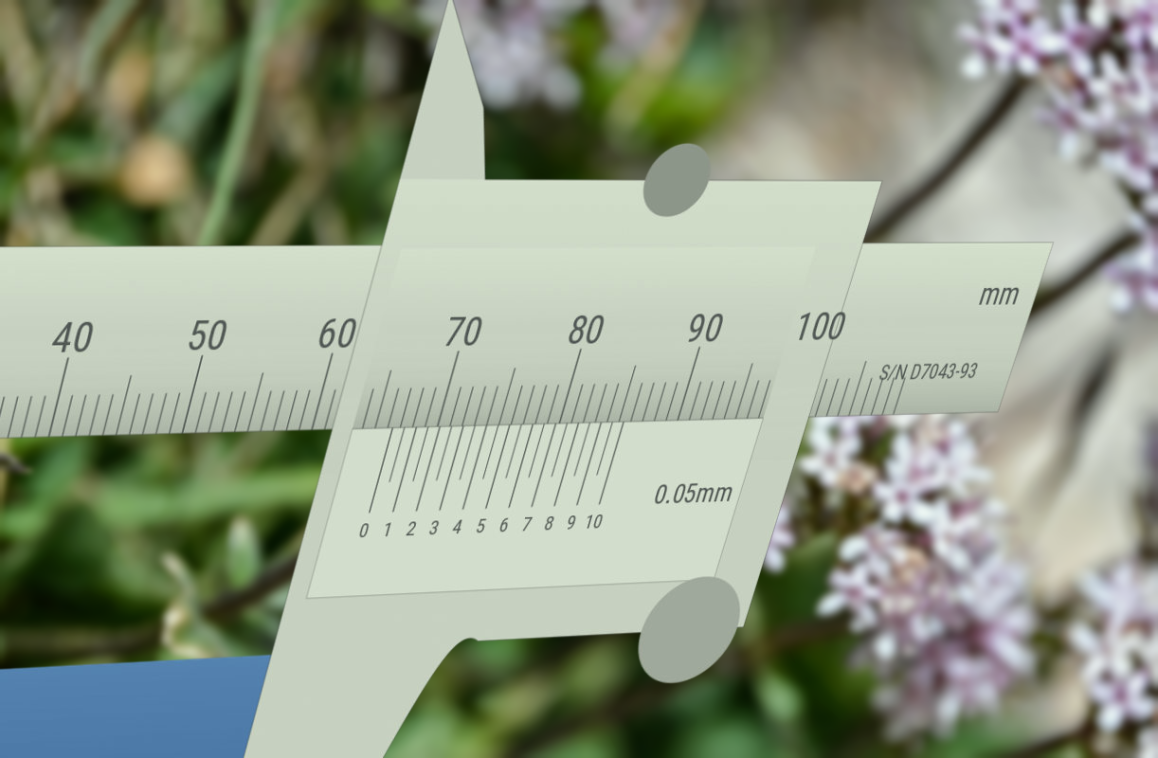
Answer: 66.4 mm
